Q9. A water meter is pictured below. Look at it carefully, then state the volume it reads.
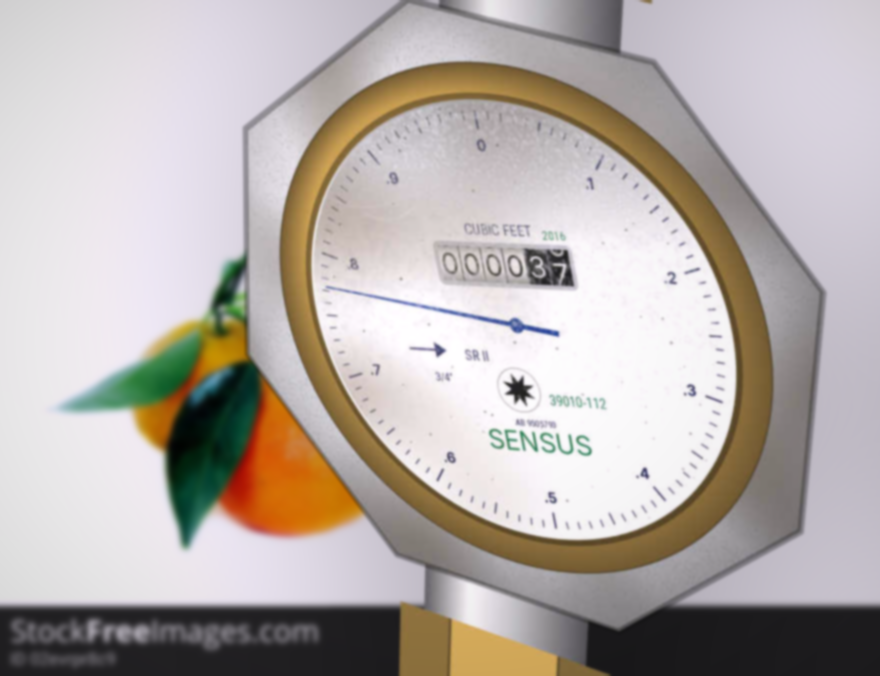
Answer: 36.77 ft³
